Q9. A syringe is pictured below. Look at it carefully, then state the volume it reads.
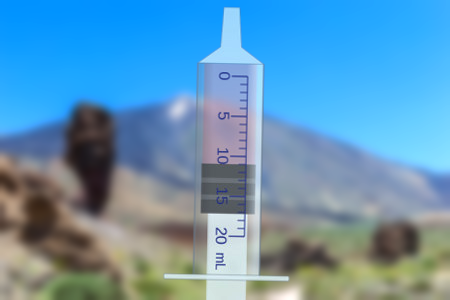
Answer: 11 mL
